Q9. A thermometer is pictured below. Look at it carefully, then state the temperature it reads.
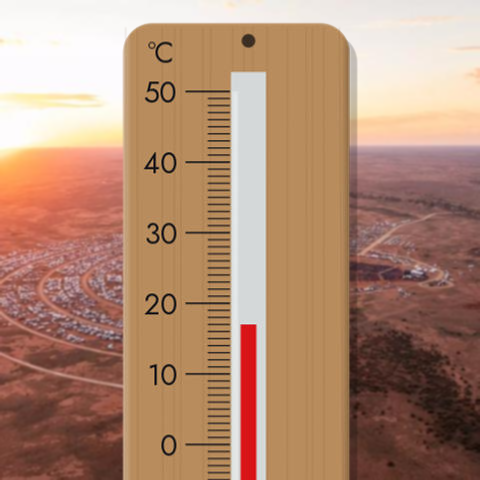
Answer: 17 °C
